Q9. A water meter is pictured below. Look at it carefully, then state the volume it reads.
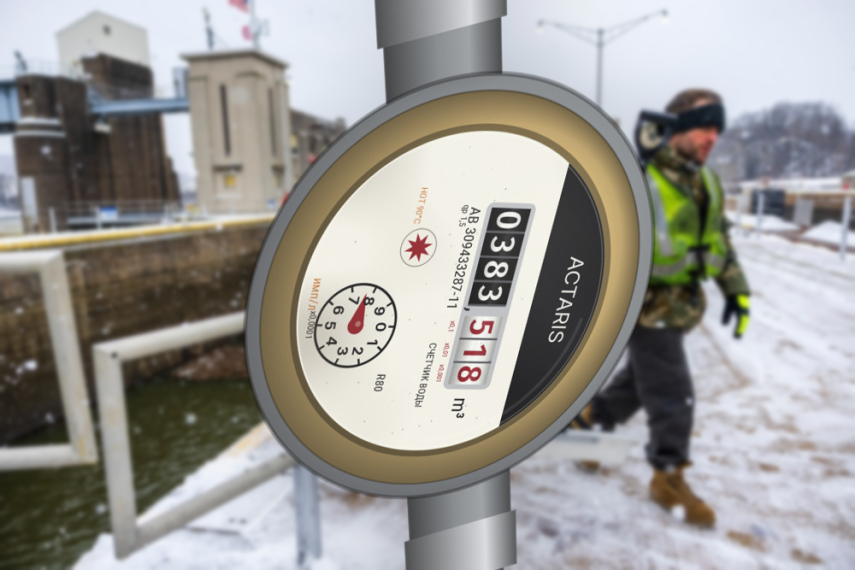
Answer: 383.5187 m³
